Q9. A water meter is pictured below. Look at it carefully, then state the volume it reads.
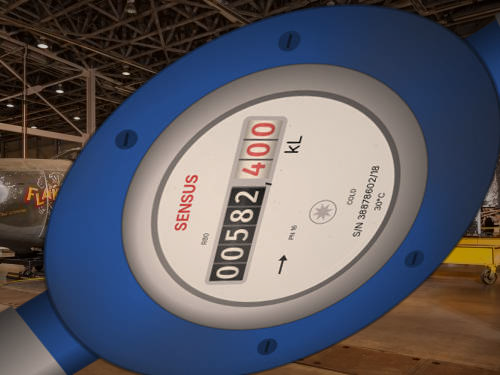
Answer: 582.400 kL
